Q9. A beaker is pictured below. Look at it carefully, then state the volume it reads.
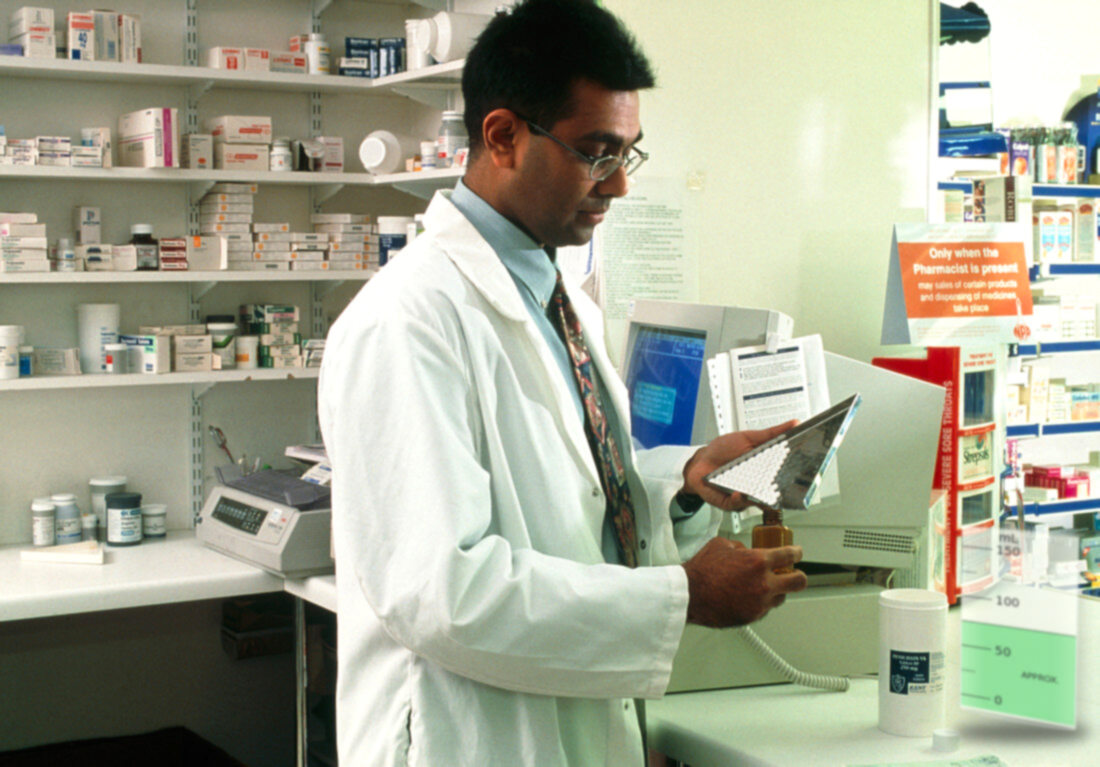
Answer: 75 mL
